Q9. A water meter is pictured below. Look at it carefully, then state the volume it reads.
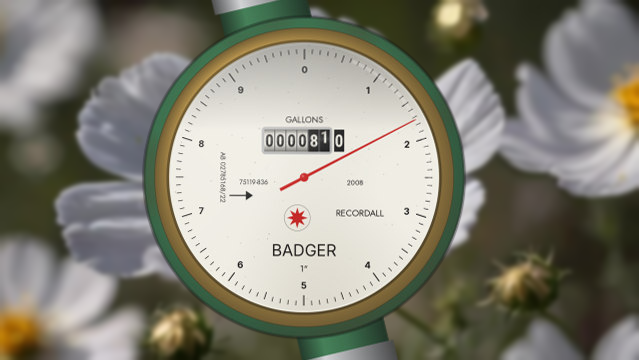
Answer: 811.7 gal
